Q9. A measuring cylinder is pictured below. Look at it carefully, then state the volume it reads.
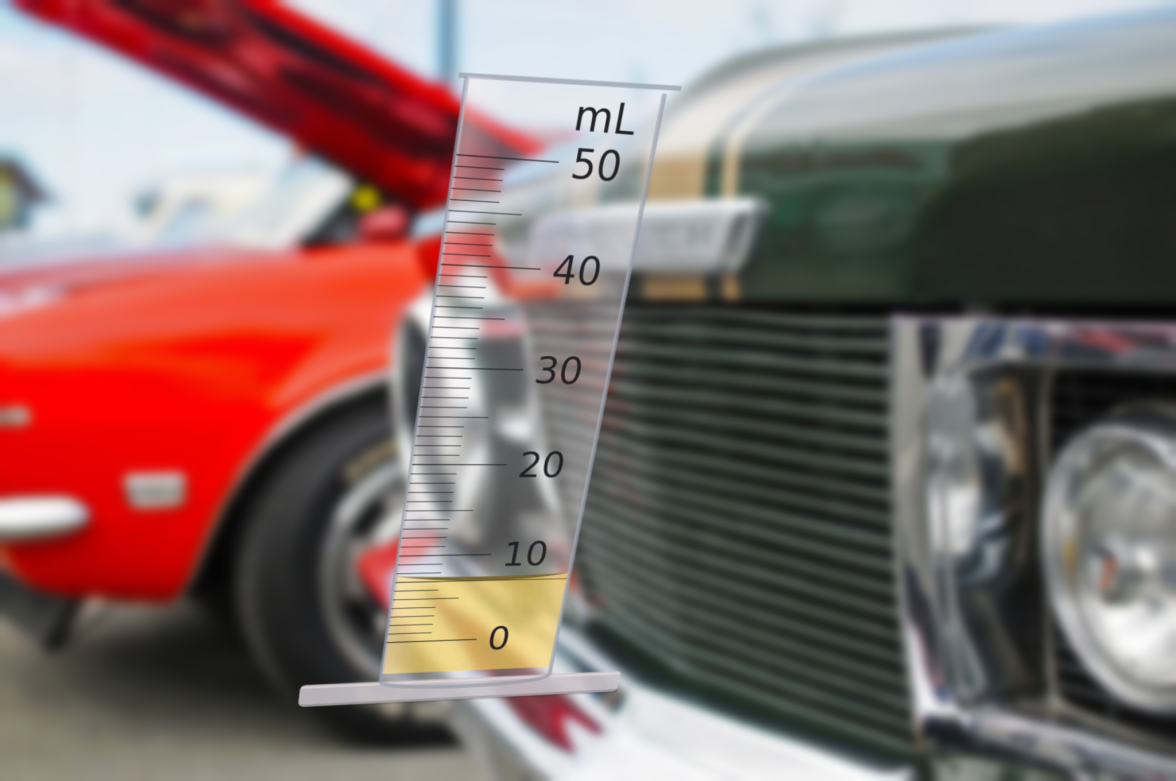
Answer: 7 mL
